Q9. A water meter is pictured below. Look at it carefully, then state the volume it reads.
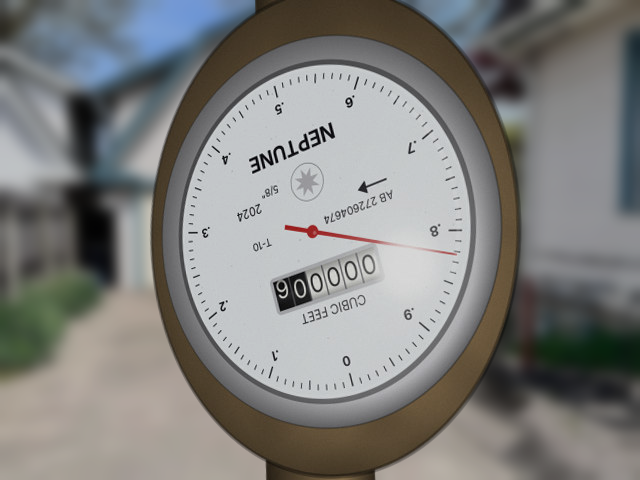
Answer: 5.82 ft³
